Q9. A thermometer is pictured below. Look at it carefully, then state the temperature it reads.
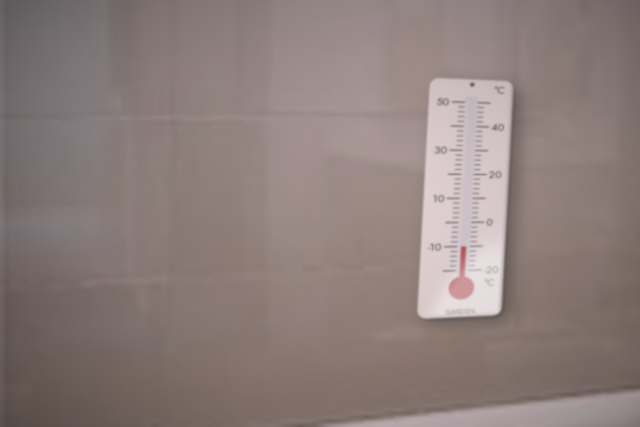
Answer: -10 °C
